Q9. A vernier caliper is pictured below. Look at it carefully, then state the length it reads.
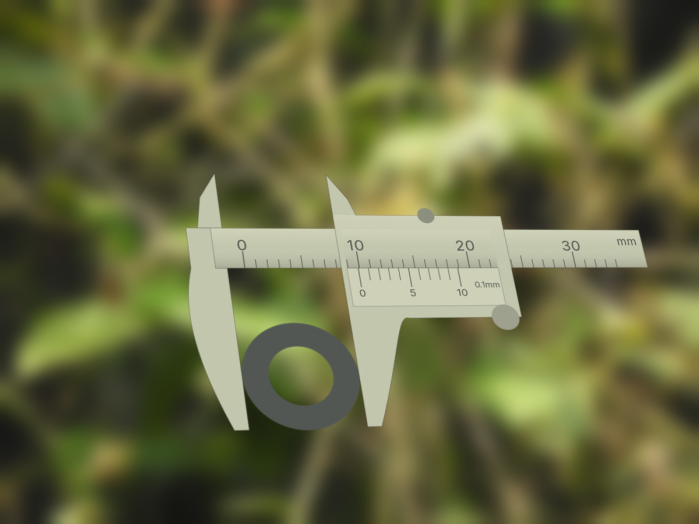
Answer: 9.9 mm
